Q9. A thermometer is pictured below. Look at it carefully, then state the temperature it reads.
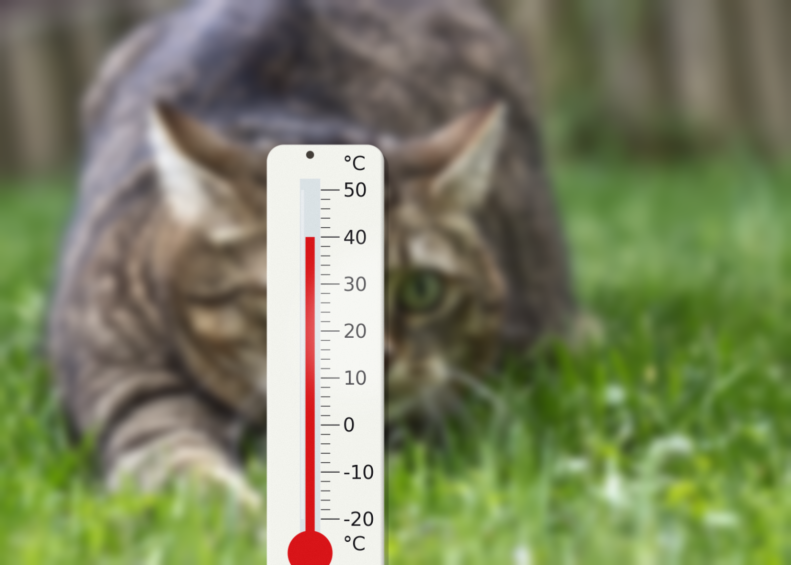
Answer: 40 °C
